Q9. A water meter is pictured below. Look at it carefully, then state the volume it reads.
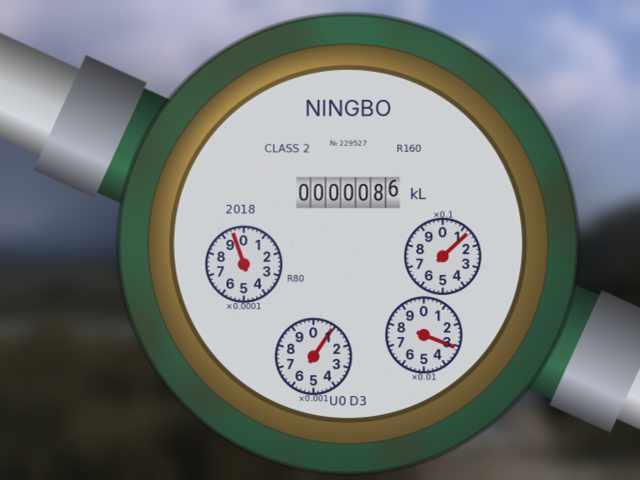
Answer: 86.1309 kL
